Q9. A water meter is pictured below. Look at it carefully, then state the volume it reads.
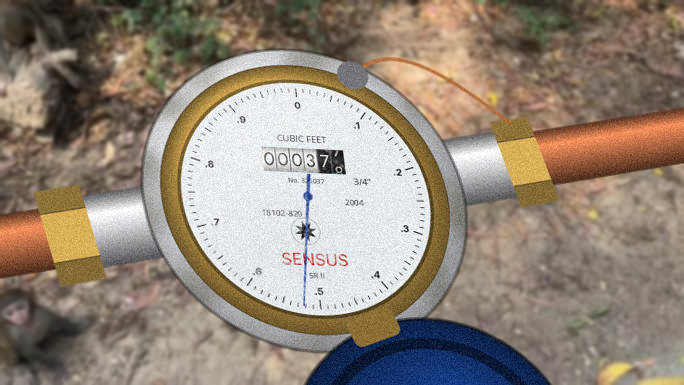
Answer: 377.52 ft³
